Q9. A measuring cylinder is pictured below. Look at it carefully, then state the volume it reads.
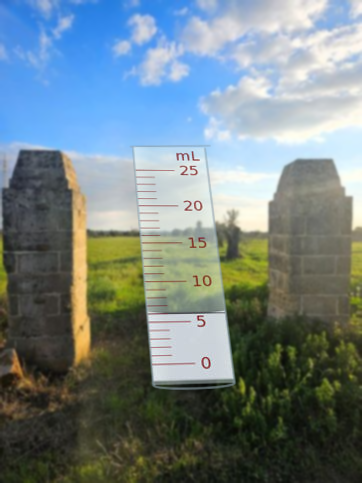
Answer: 6 mL
